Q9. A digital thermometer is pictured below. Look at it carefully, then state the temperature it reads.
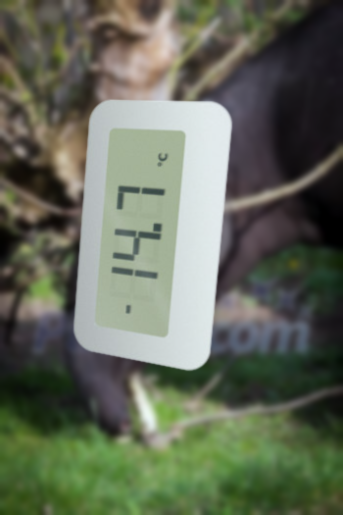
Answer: -14.7 °C
